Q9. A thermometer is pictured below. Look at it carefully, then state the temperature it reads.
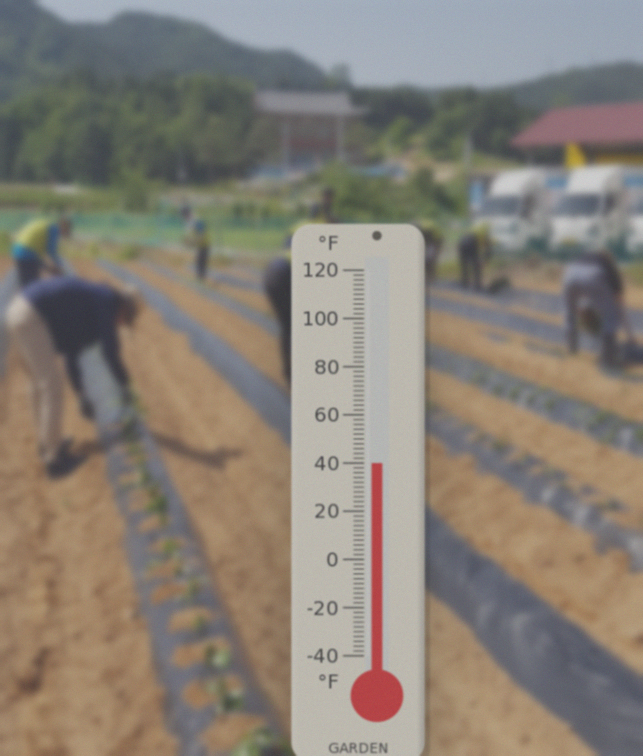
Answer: 40 °F
